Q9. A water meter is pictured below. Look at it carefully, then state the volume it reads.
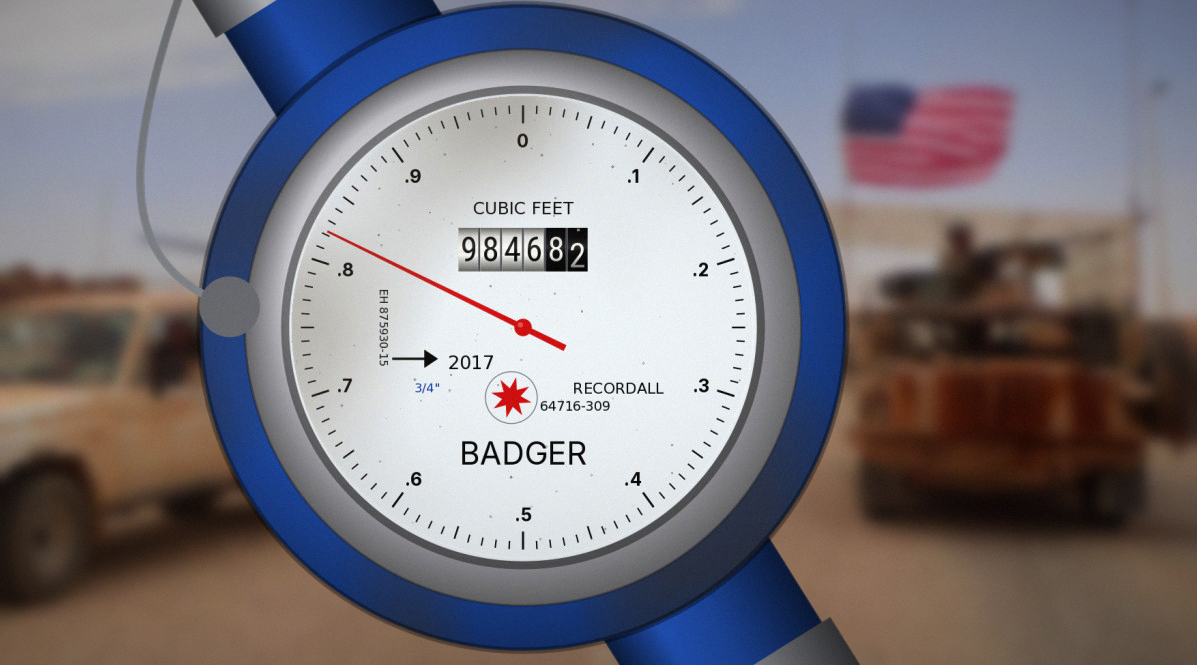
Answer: 984681.82 ft³
